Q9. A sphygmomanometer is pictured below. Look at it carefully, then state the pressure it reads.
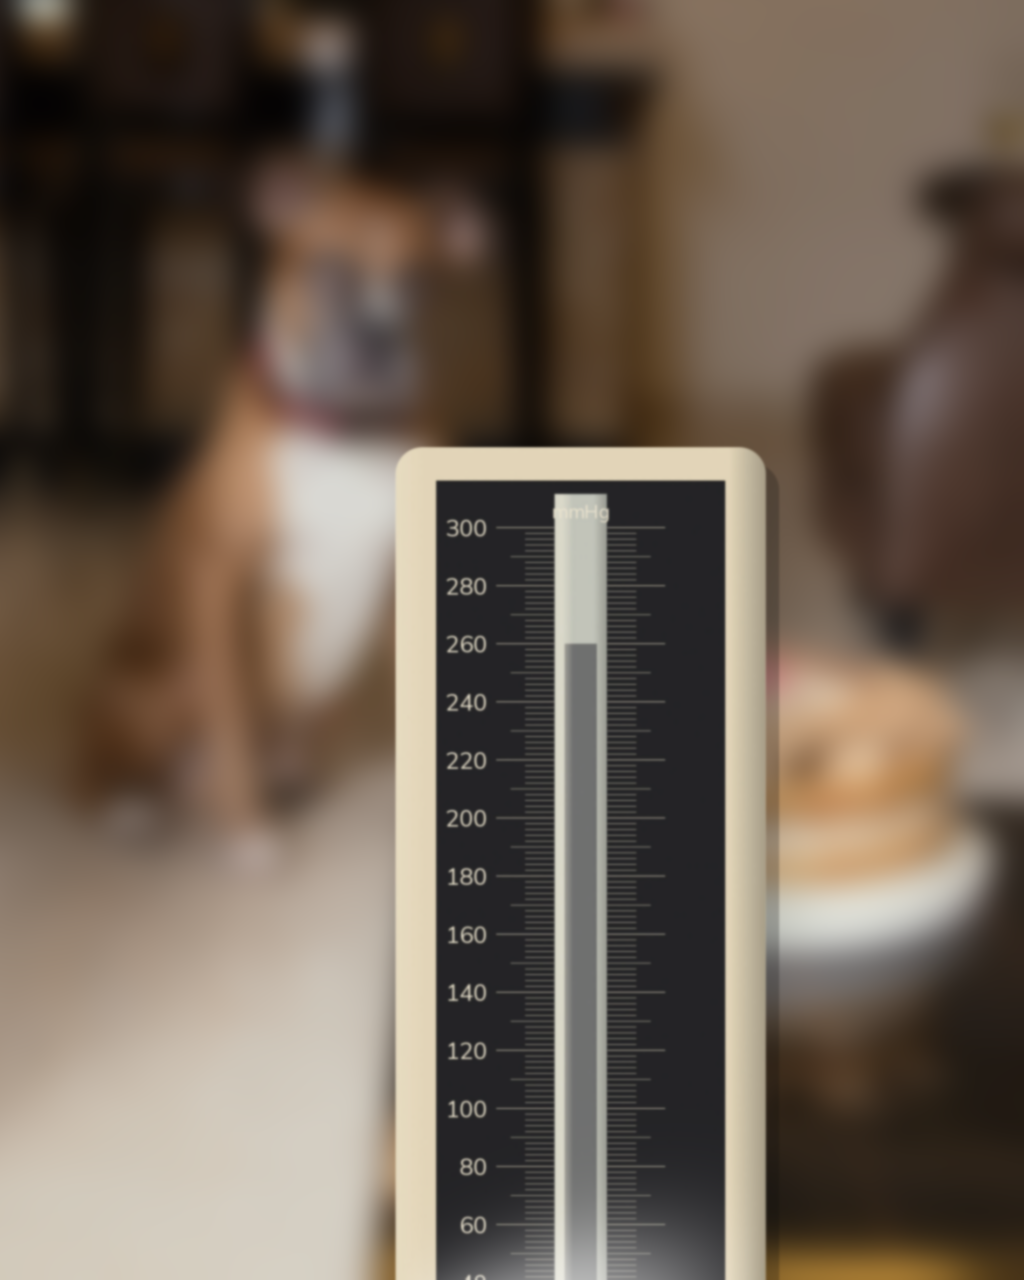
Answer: 260 mmHg
